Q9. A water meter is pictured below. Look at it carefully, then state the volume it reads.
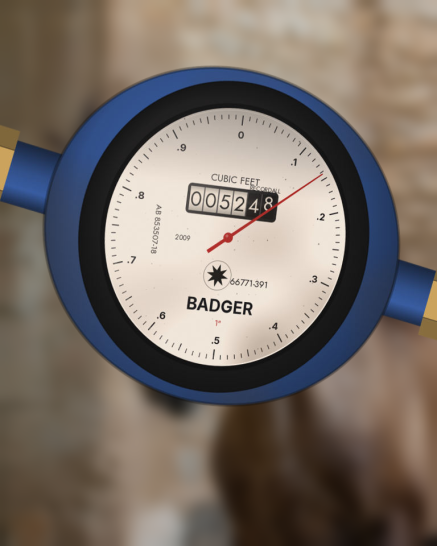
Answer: 5248.14 ft³
